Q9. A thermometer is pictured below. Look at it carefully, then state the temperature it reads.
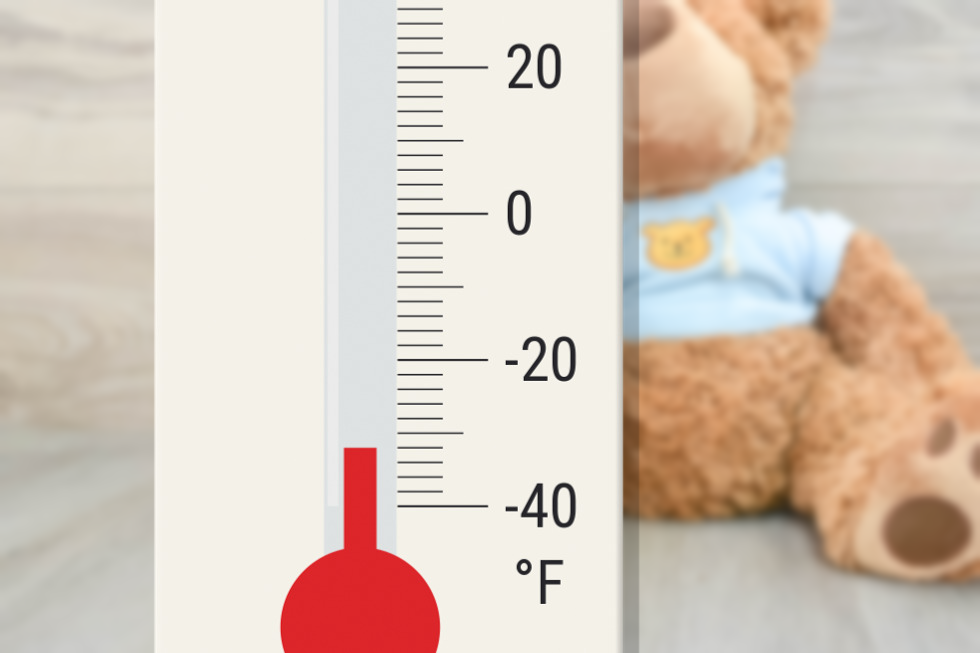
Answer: -32 °F
